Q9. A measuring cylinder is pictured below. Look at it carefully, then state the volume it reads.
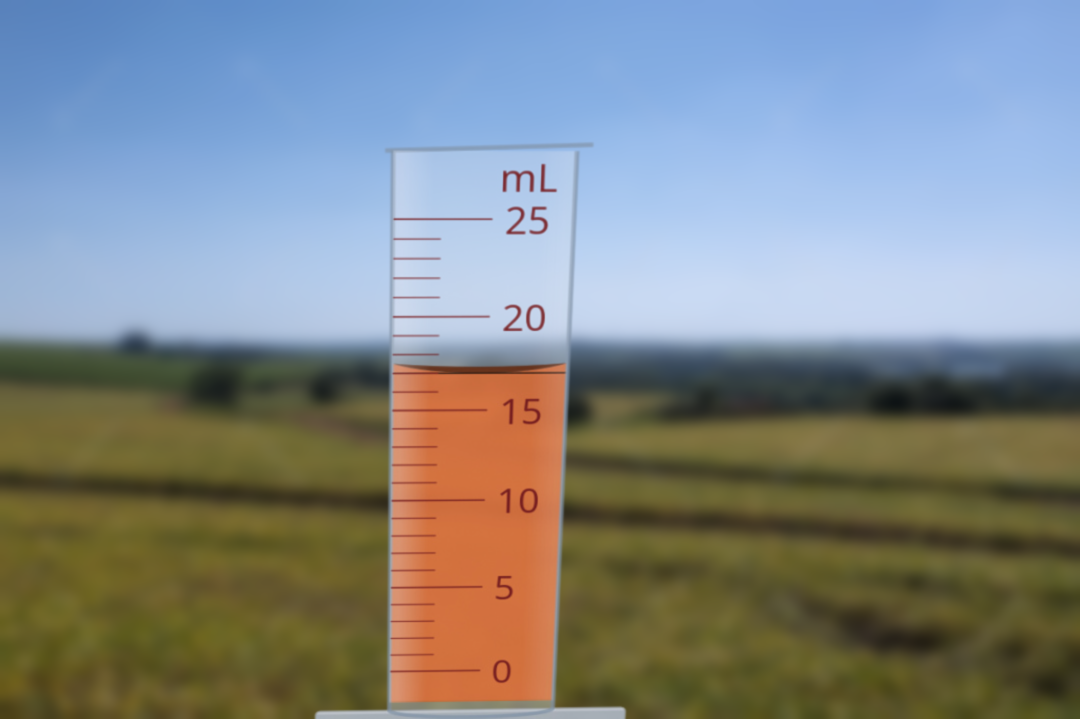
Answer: 17 mL
